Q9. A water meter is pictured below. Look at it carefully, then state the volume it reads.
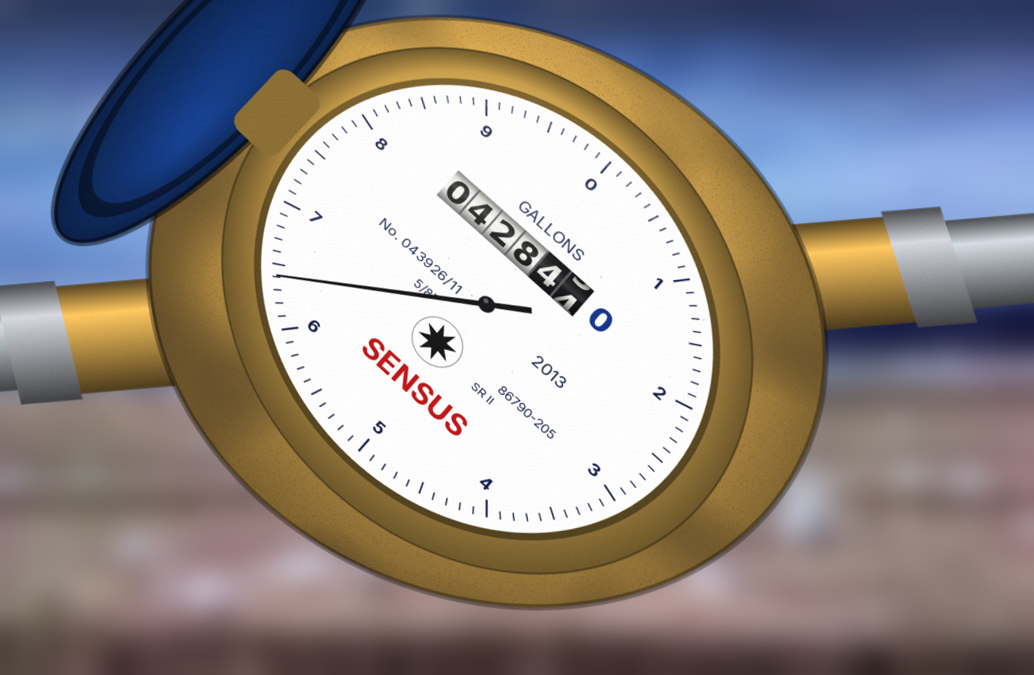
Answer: 428436.4 gal
